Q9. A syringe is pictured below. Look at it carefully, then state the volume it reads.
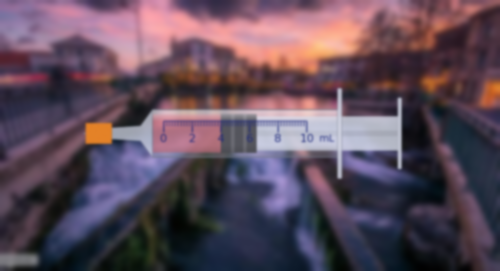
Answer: 4 mL
